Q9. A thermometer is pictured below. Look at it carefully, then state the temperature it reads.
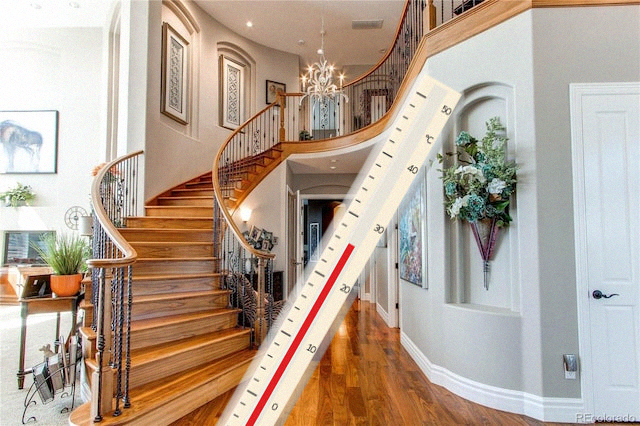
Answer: 26 °C
